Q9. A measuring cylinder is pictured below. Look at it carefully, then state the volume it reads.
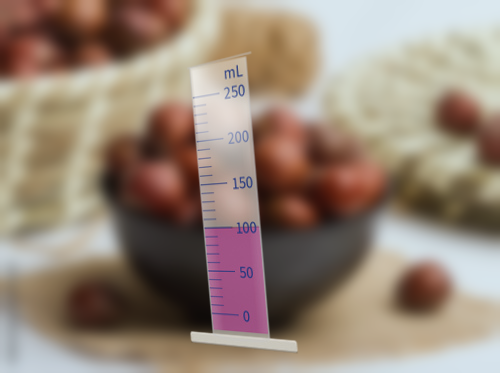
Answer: 100 mL
